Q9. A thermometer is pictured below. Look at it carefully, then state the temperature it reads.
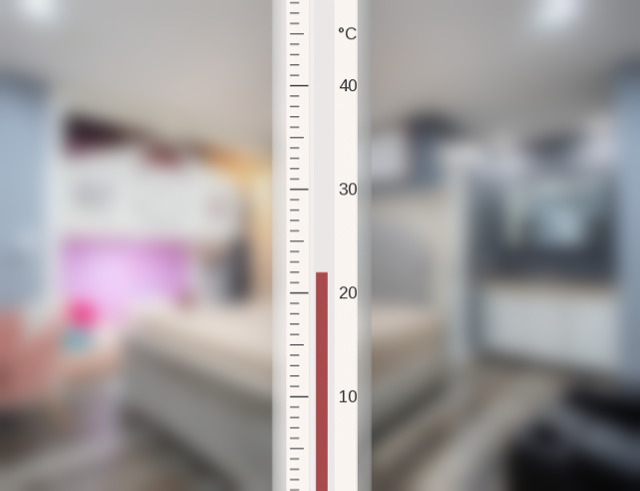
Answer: 22 °C
